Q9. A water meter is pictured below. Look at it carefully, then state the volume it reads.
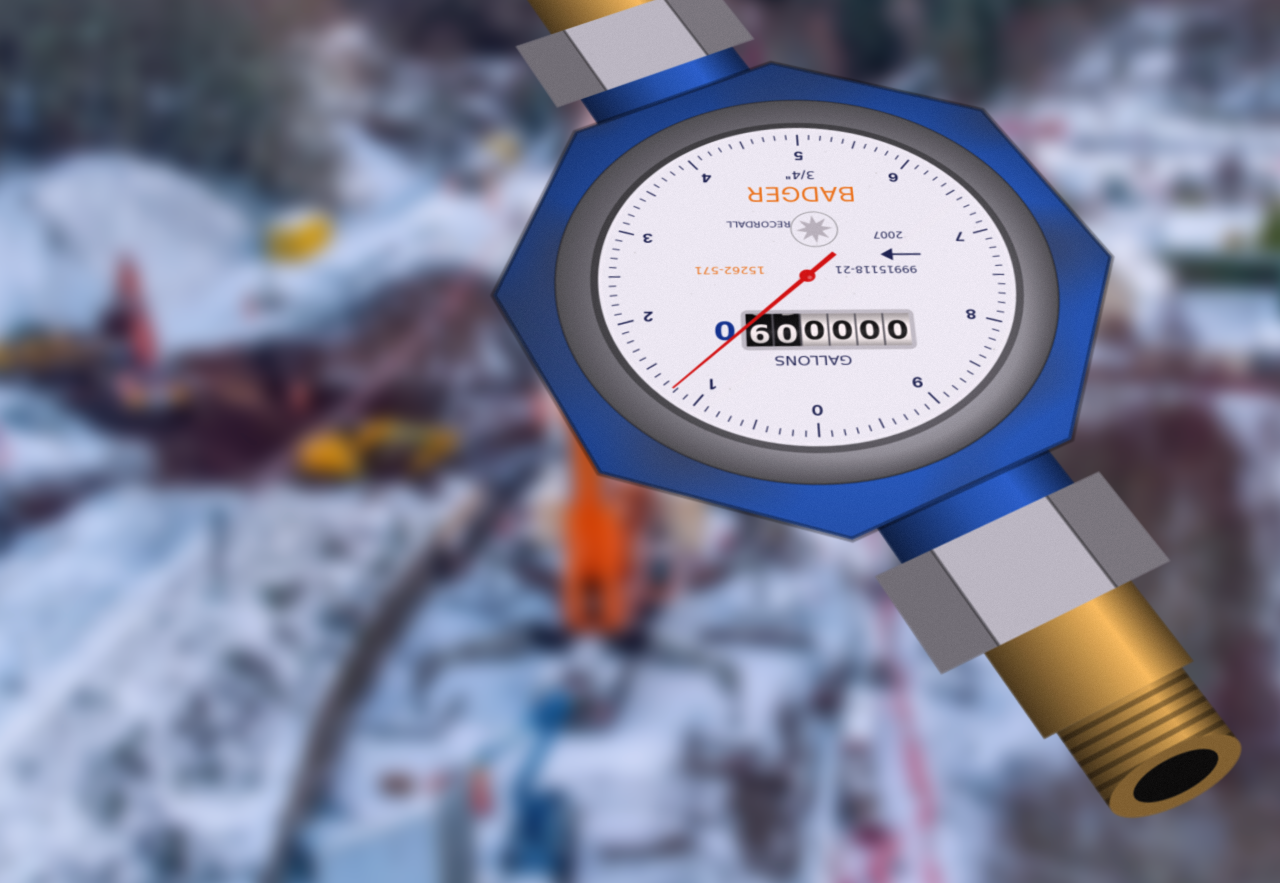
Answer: 91.2 gal
